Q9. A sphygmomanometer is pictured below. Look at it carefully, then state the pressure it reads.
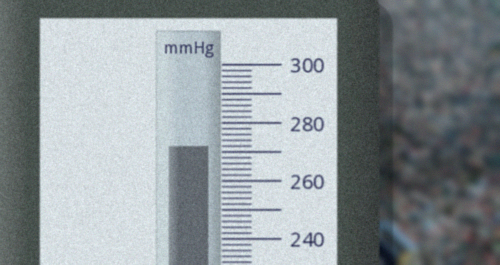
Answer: 272 mmHg
